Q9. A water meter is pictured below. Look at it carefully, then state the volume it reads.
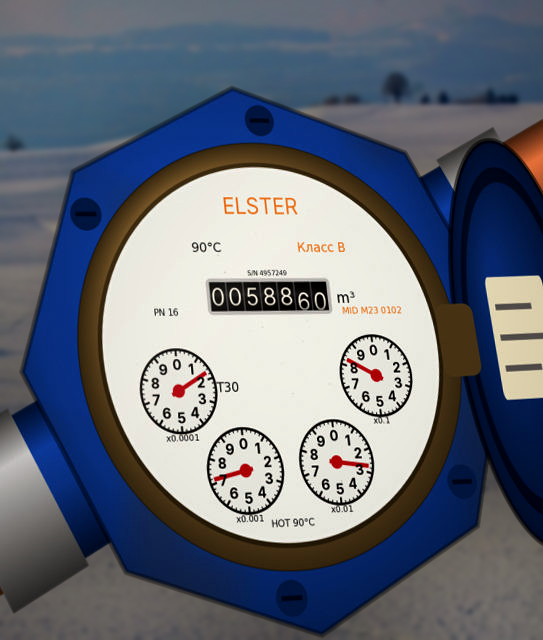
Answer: 58859.8271 m³
